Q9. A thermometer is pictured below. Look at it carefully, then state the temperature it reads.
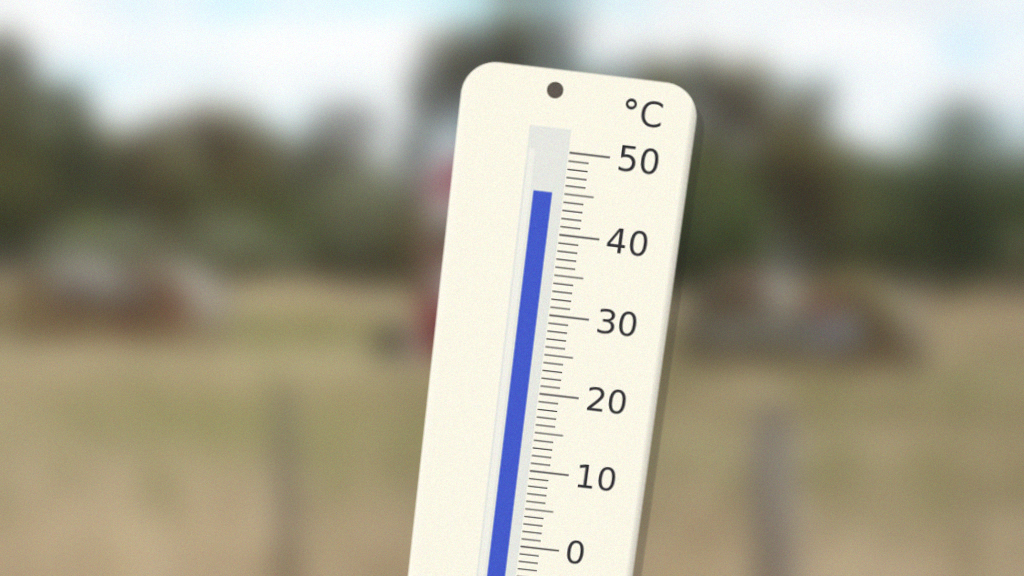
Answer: 45 °C
